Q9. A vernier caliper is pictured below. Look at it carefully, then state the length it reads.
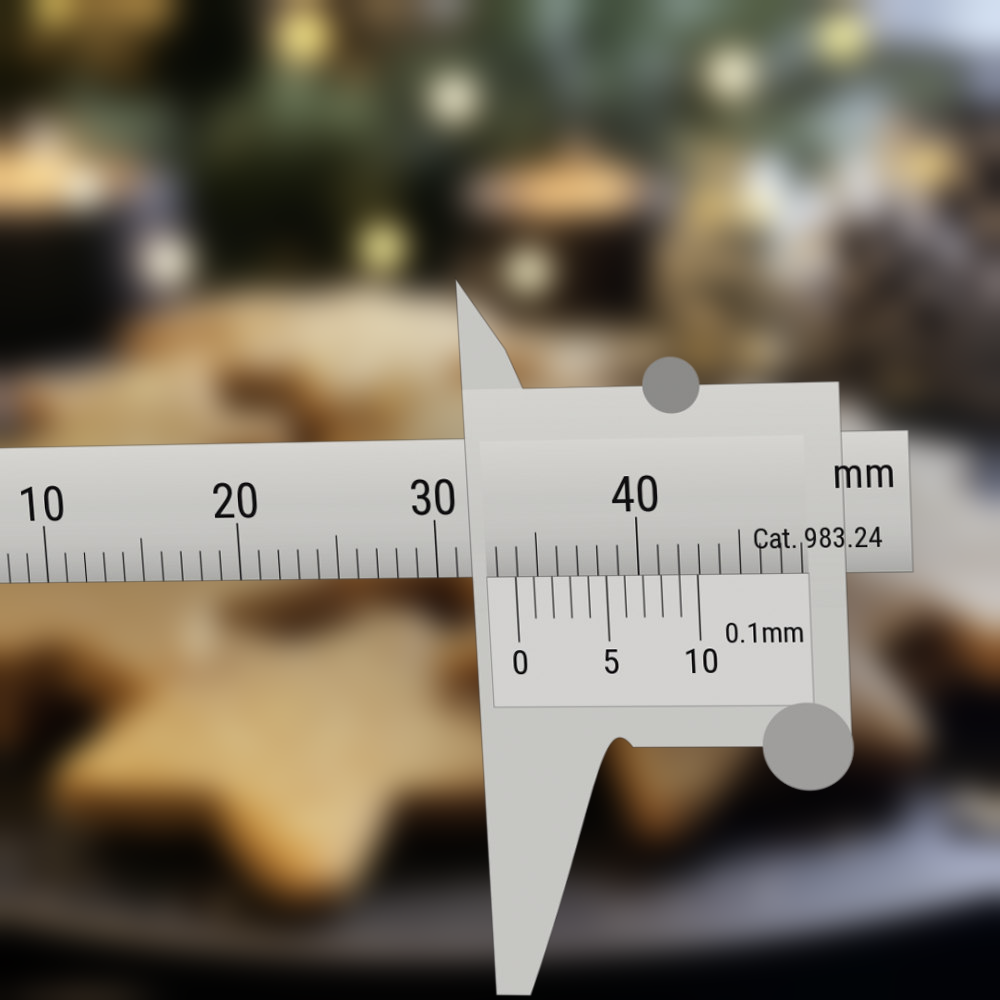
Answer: 33.9 mm
